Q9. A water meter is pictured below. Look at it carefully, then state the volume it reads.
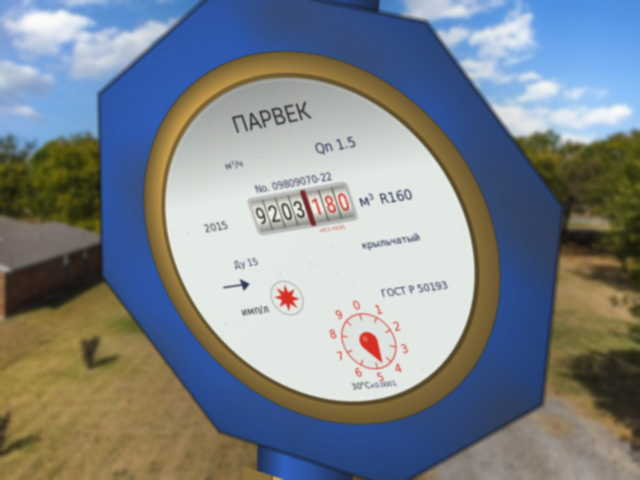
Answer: 9203.1804 m³
